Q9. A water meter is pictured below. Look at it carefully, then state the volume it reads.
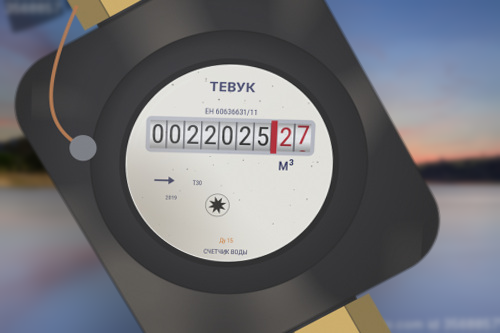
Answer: 22025.27 m³
